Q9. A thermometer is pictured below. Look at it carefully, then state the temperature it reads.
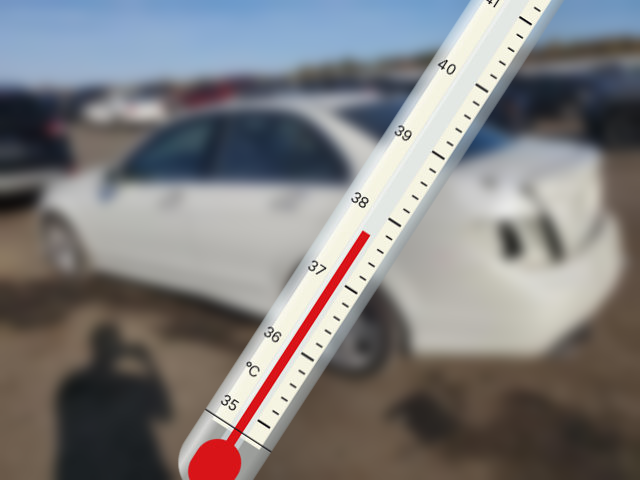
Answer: 37.7 °C
